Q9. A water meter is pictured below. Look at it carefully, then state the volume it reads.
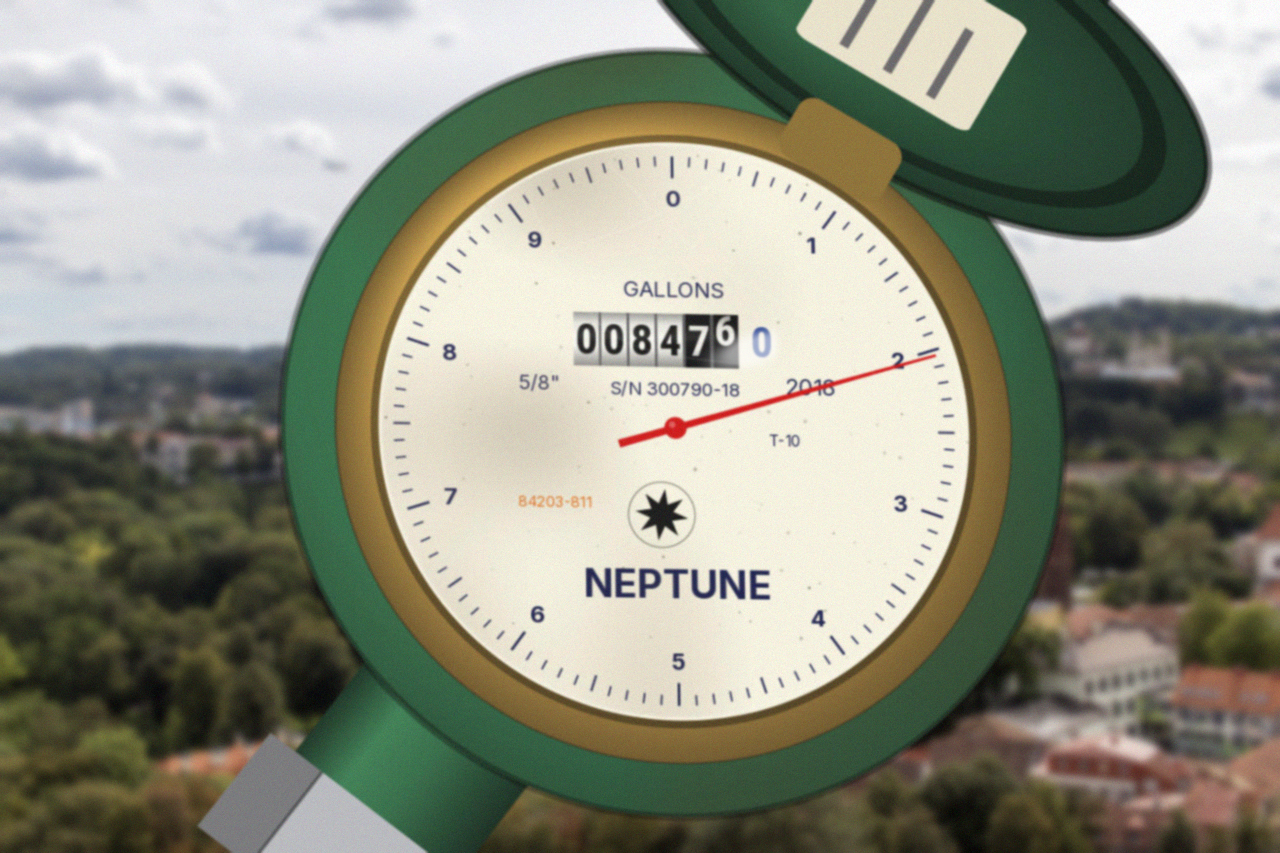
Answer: 84762.0 gal
